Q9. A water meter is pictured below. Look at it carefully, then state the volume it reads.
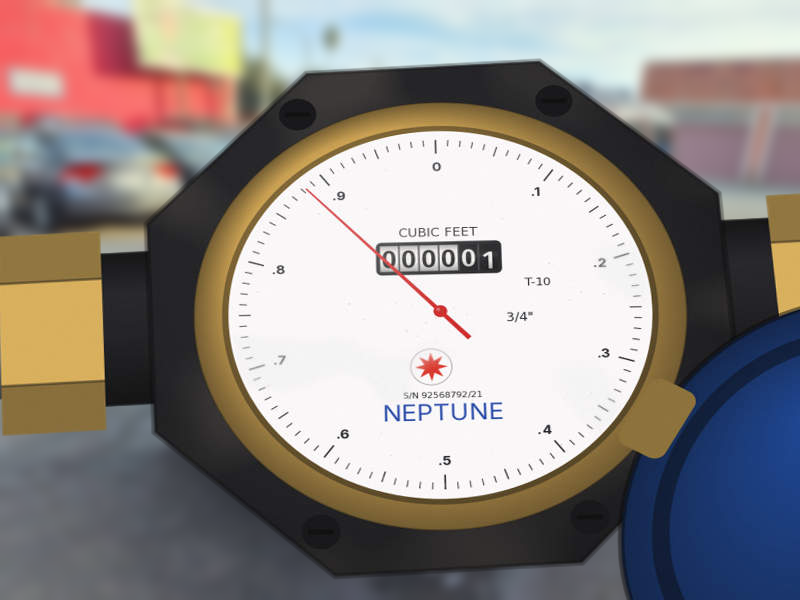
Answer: 0.88 ft³
